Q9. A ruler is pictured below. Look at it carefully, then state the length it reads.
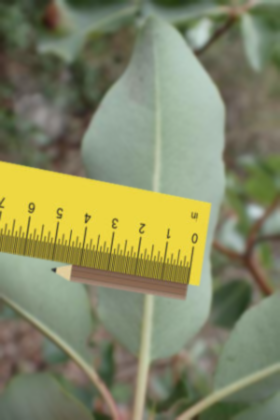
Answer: 5 in
